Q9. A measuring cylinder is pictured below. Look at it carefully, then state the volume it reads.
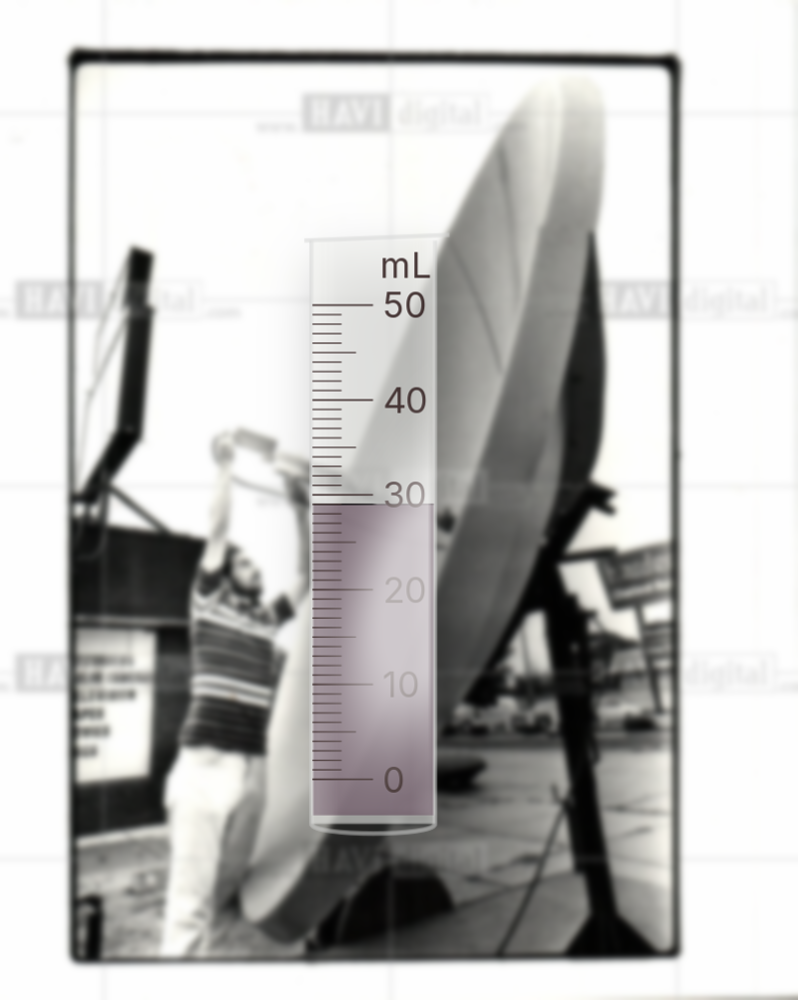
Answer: 29 mL
